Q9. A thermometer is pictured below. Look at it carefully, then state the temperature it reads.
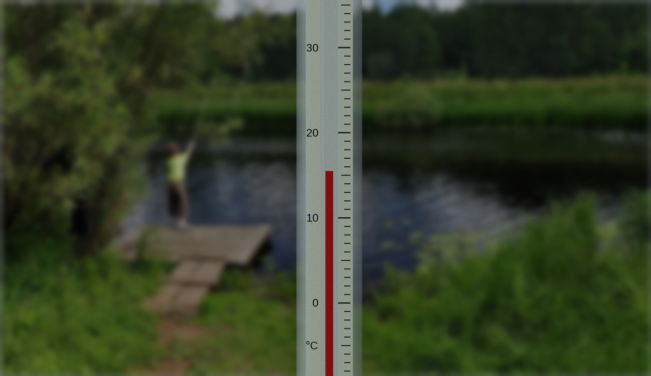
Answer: 15.5 °C
